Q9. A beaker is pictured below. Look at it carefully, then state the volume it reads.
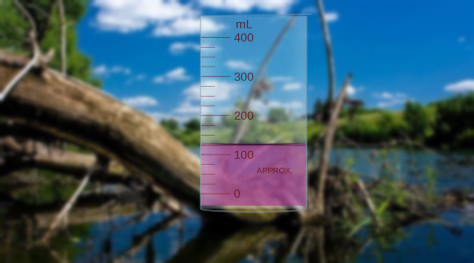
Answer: 125 mL
